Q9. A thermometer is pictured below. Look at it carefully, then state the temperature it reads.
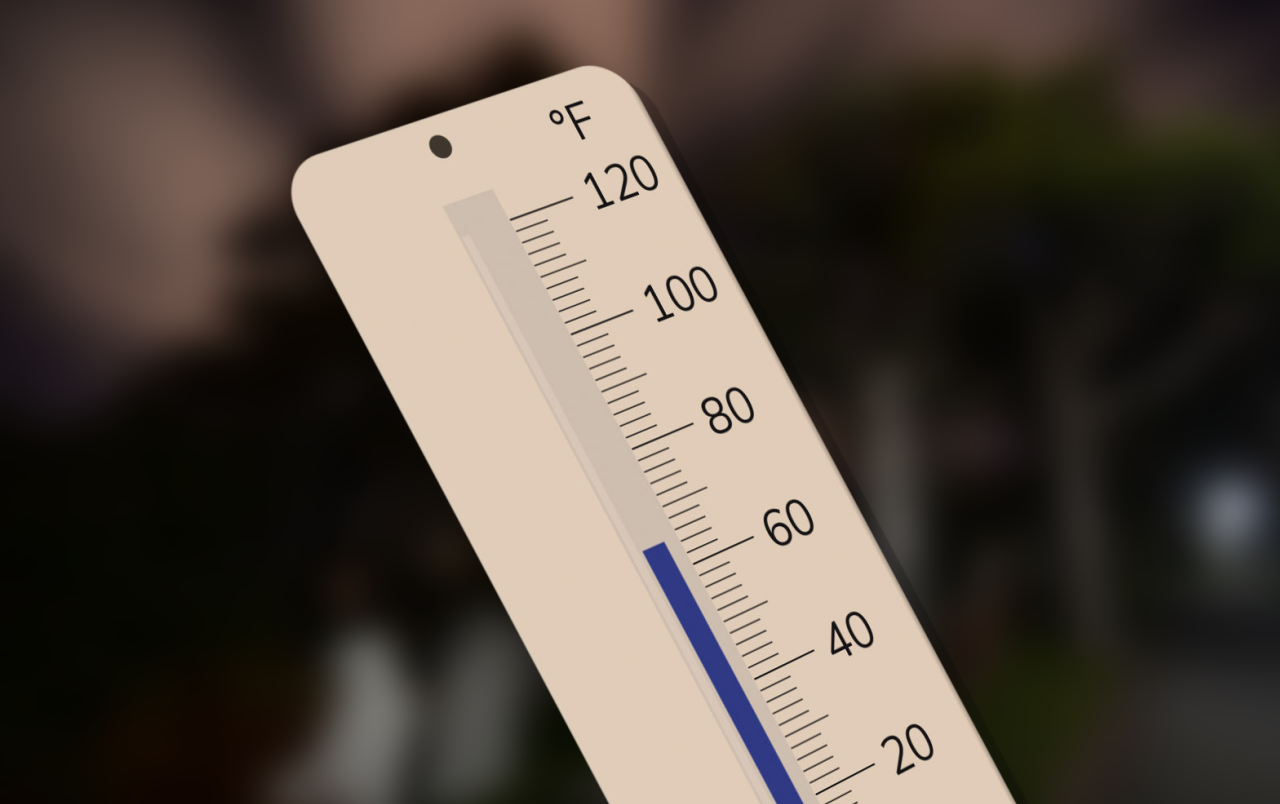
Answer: 65 °F
